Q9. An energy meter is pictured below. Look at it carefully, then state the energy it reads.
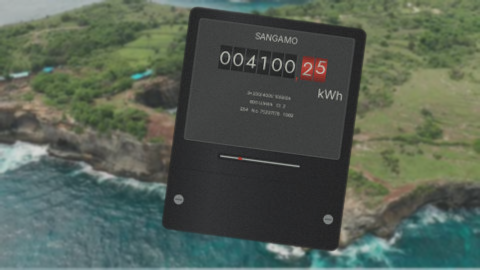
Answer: 4100.25 kWh
